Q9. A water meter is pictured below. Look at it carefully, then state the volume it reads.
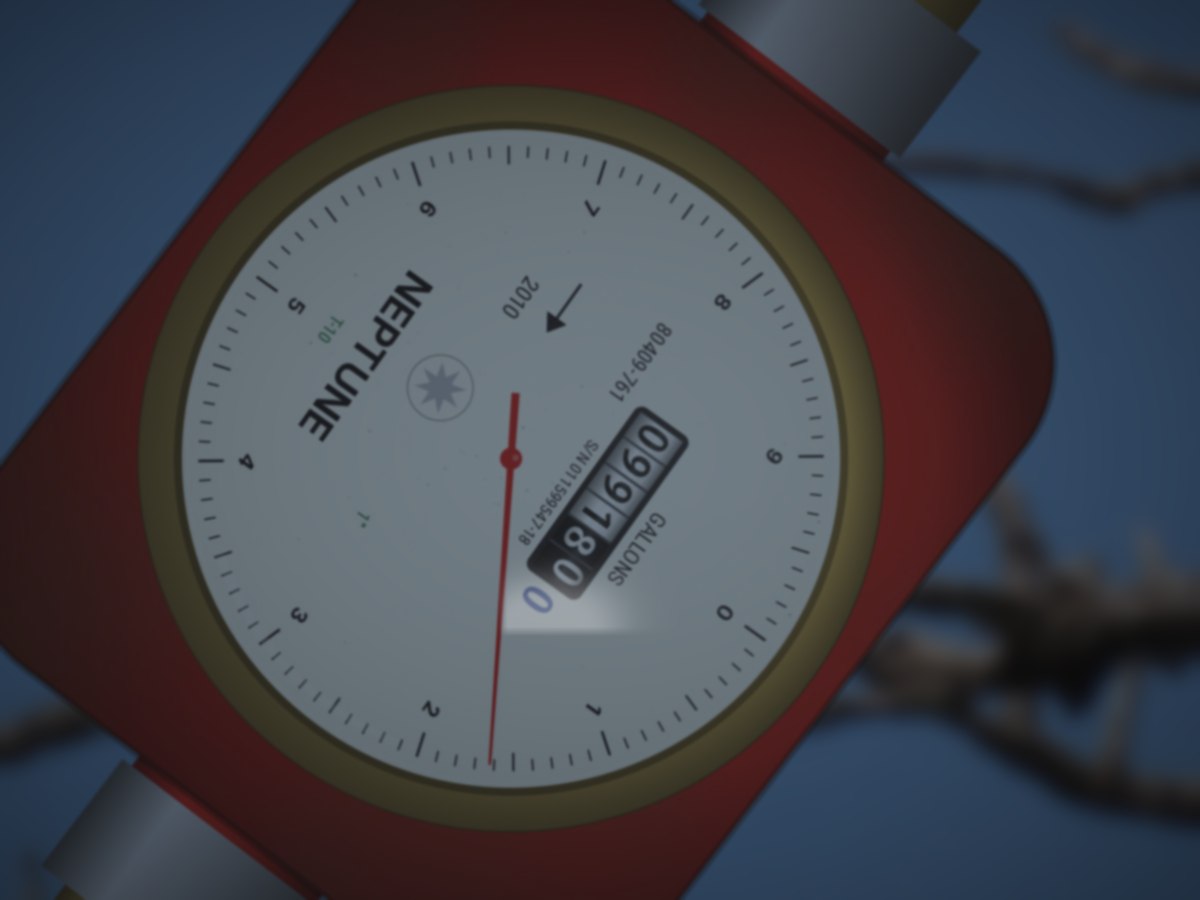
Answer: 991801.6 gal
